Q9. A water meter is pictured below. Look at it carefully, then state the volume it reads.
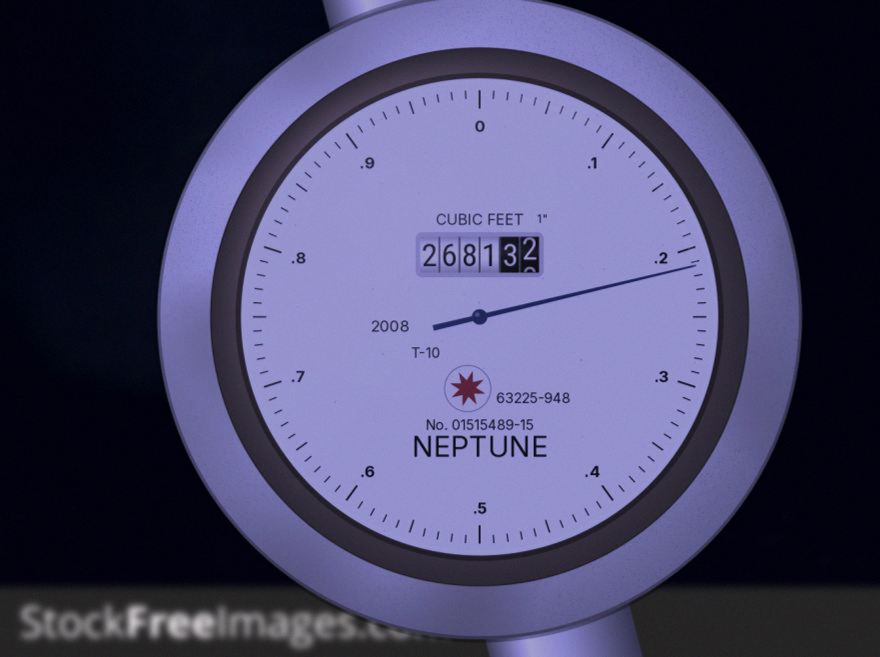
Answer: 268132.21 ft³
